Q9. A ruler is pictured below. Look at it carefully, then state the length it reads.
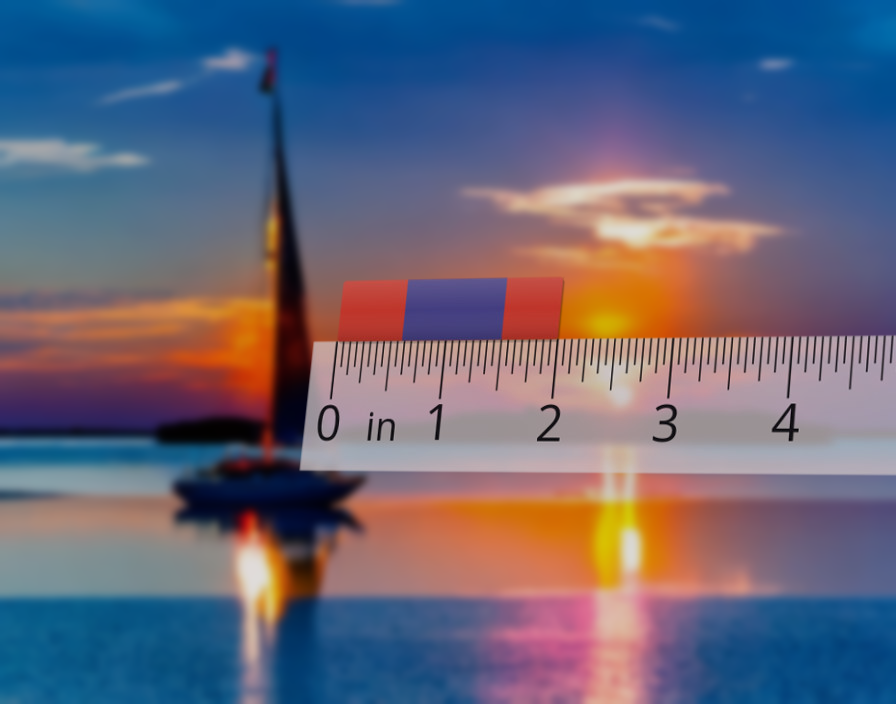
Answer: 2 in
